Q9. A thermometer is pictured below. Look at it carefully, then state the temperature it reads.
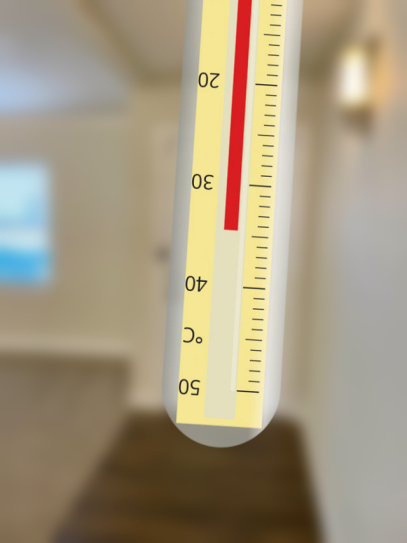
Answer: 34.5 °C
